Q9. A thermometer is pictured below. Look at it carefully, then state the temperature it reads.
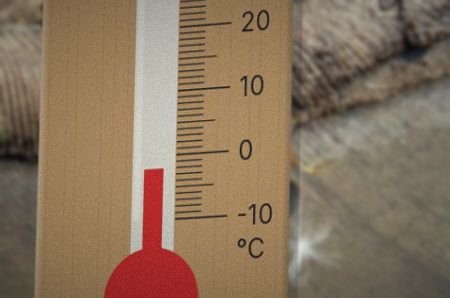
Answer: -2 °C
